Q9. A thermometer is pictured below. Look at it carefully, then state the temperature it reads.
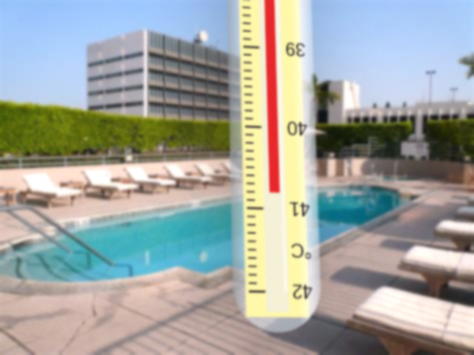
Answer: 40.8 °C
